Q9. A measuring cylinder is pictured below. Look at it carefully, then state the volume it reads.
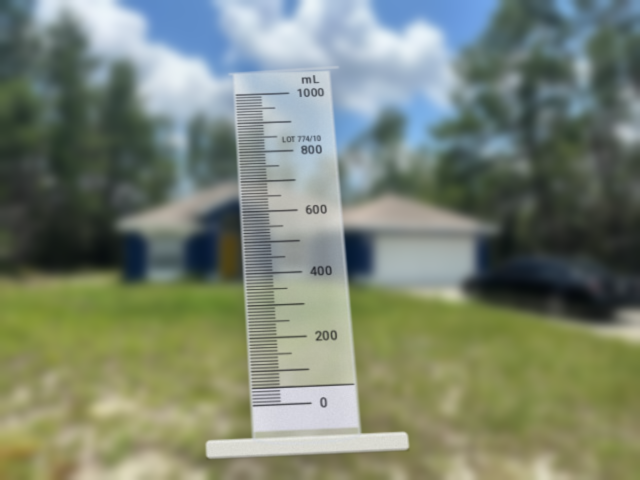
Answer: 50 mL
